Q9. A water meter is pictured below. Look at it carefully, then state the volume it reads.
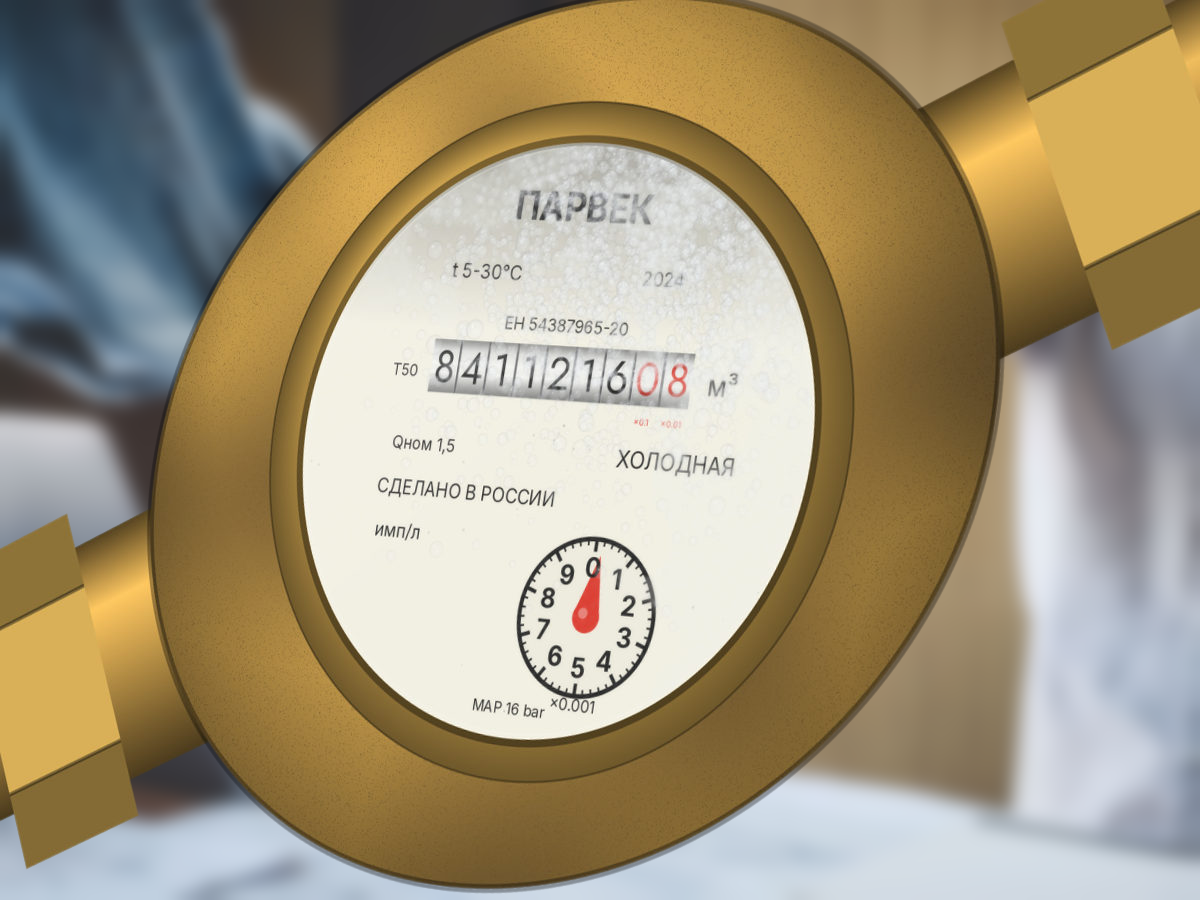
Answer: 8411216.080 m³
